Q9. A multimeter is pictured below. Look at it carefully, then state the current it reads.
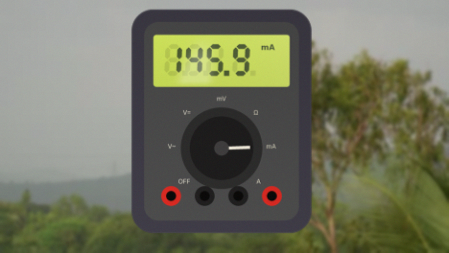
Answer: 145.9 mA
